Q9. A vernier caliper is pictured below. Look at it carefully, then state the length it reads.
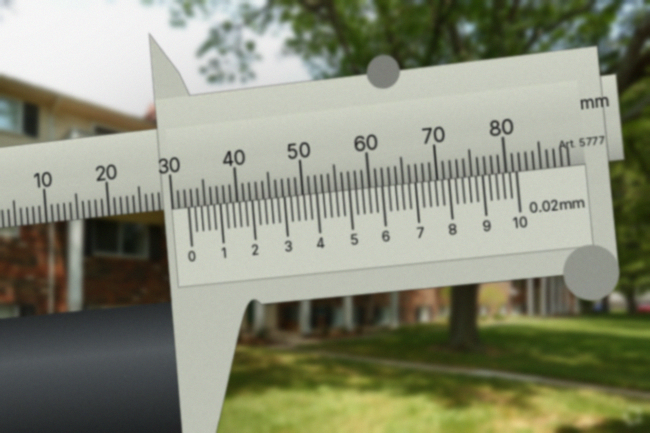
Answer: 32.5 mm
